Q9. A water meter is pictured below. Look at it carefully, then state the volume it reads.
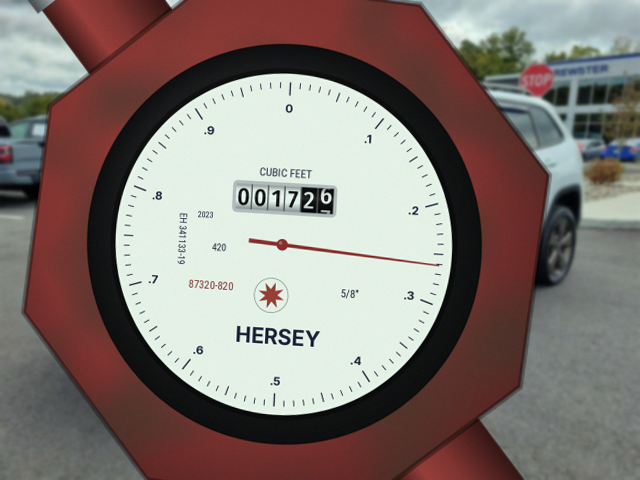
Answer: 1726.26 ft³
